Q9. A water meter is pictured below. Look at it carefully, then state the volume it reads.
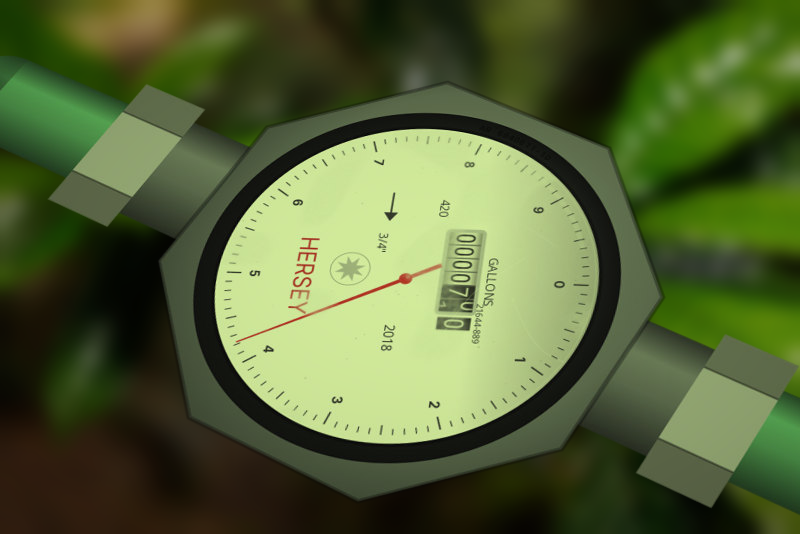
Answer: 704.2 gal
